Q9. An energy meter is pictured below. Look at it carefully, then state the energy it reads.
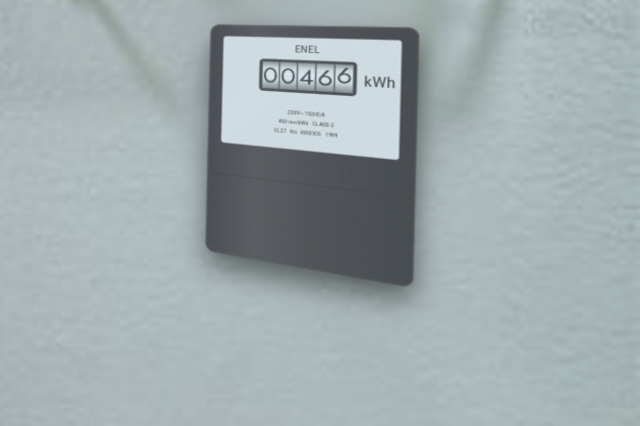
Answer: 466 kWh
